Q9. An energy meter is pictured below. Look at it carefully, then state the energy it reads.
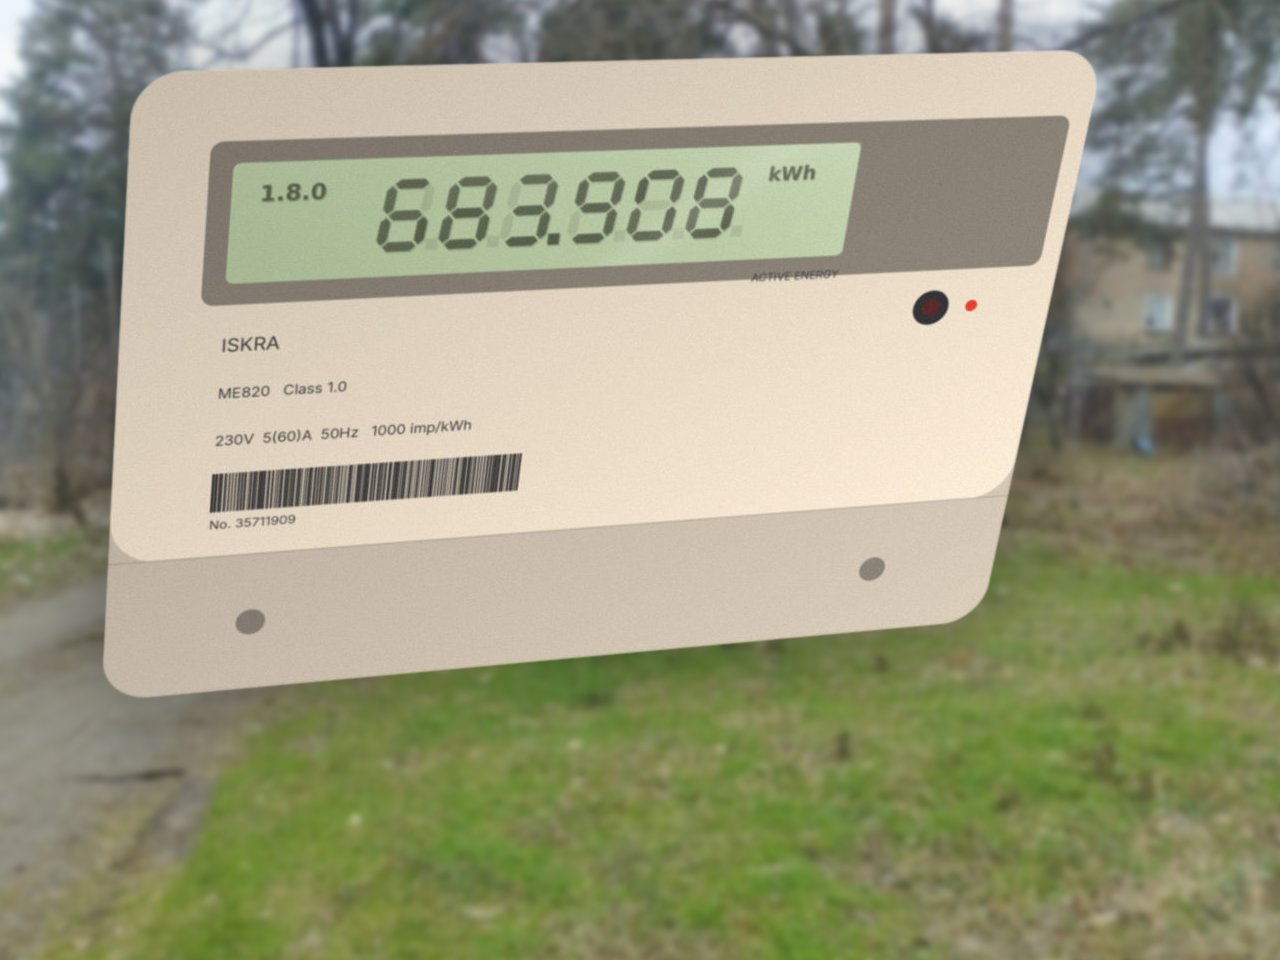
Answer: 683.908 kWh
